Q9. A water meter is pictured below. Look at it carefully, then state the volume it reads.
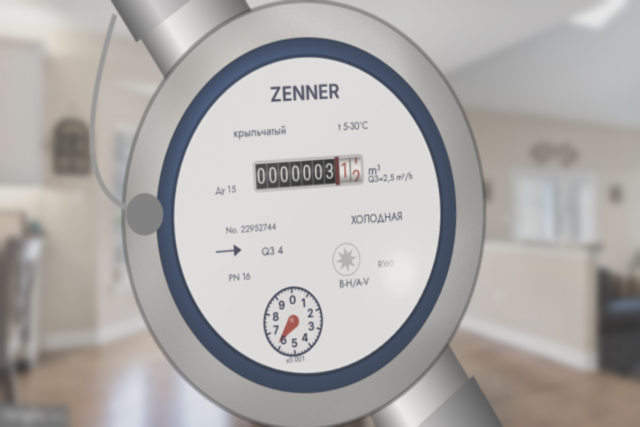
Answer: 3.116 m³
